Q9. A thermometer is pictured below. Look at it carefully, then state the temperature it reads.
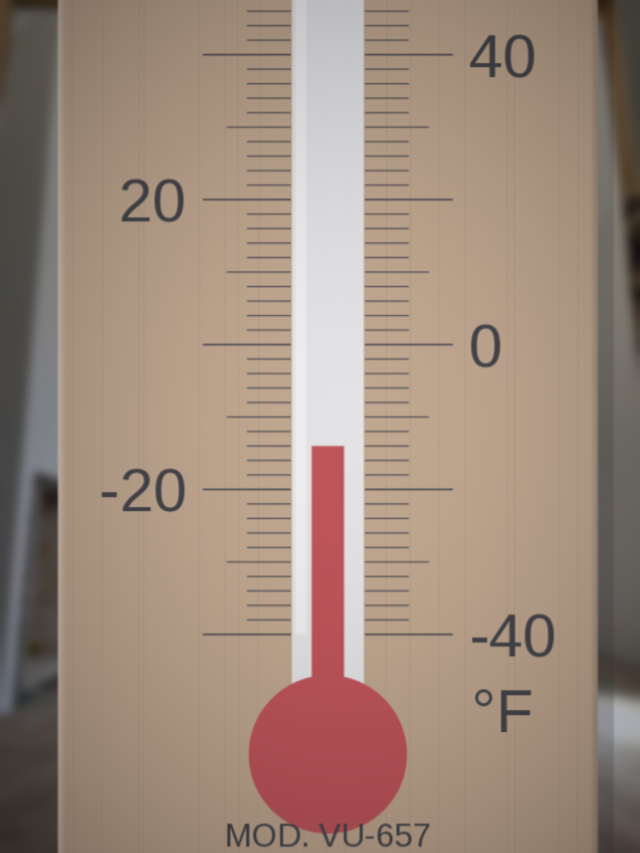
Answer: -14 °F
